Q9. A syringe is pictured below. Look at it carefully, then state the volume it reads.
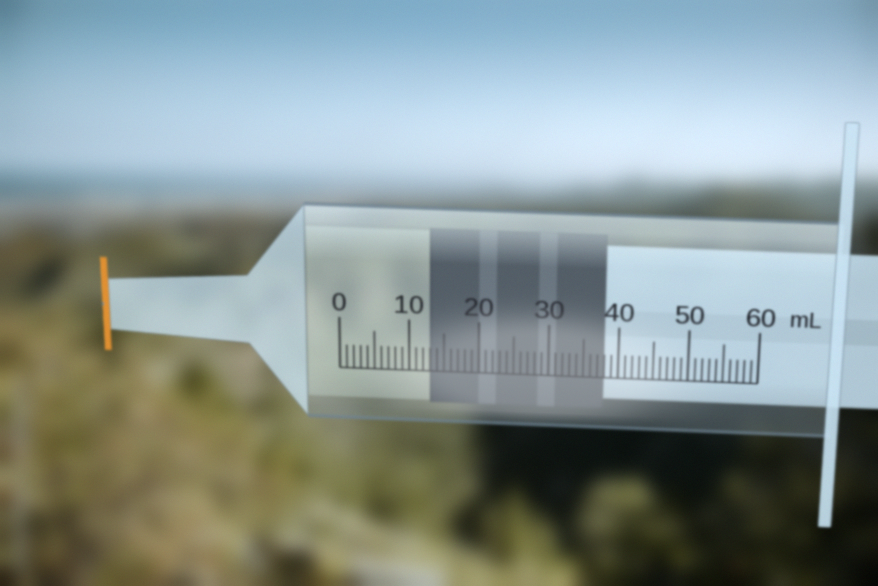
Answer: 13 mL
